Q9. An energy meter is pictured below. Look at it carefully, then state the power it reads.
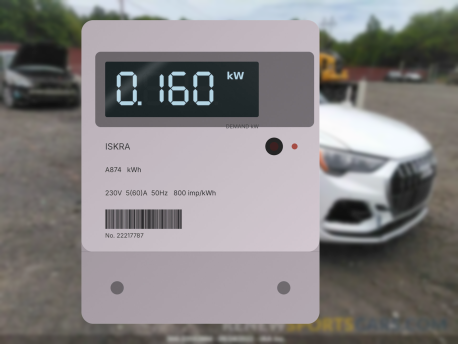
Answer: 0.160 kW
